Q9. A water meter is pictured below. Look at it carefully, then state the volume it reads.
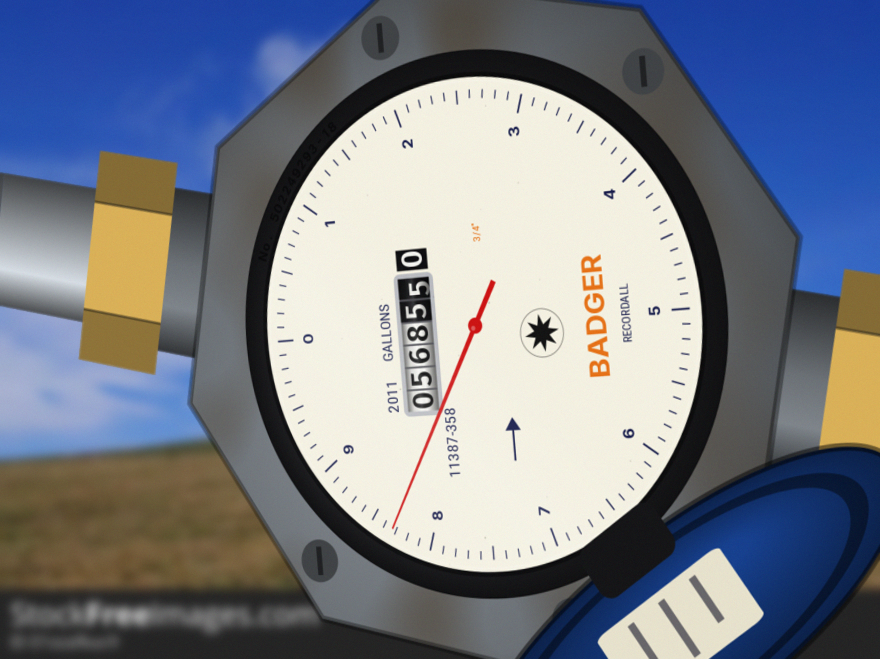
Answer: 568548.3 gal
